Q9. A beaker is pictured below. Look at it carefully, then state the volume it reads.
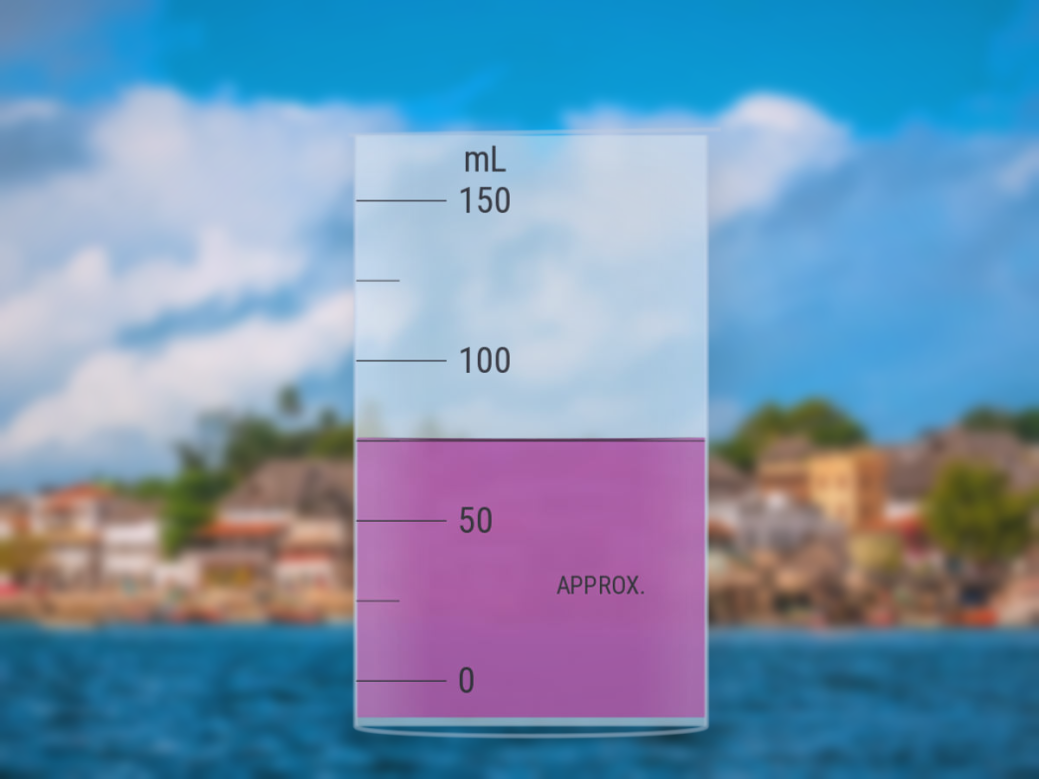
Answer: 75 mL
